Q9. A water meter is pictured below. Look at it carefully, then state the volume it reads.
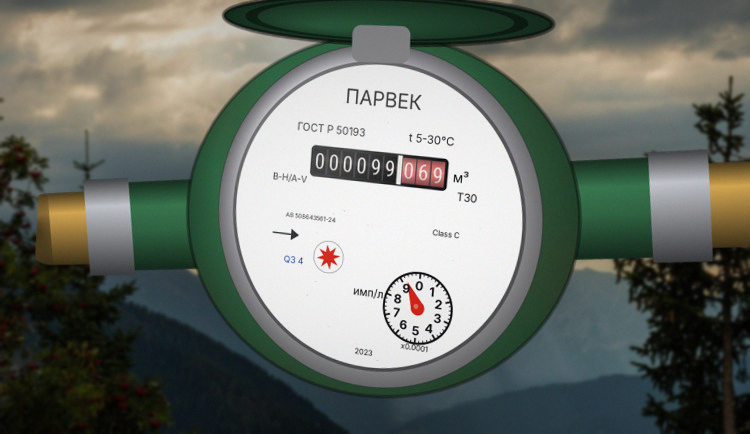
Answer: 99.0689 m³
